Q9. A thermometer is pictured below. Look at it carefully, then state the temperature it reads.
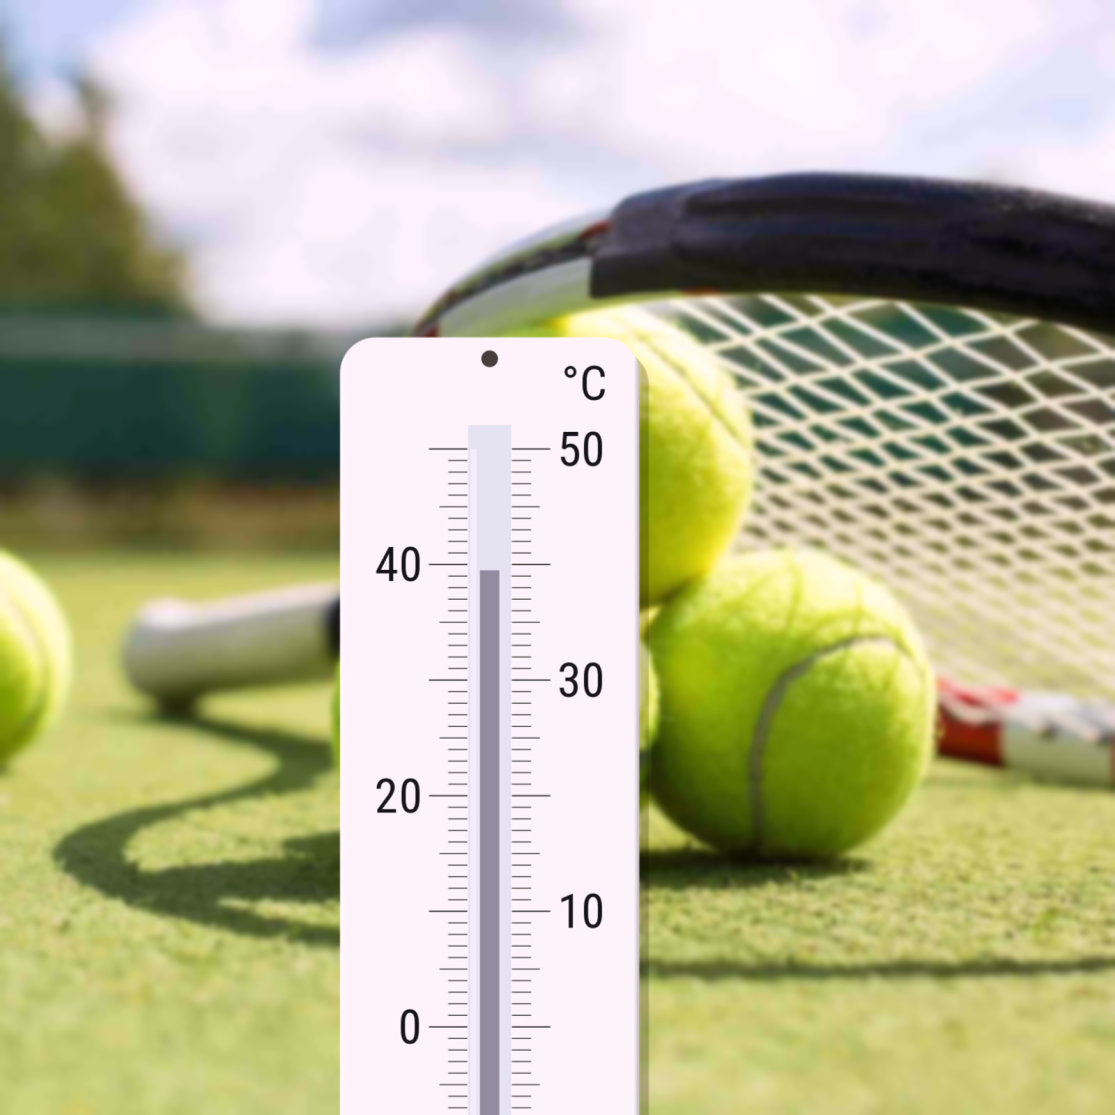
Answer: 39.5 °C
